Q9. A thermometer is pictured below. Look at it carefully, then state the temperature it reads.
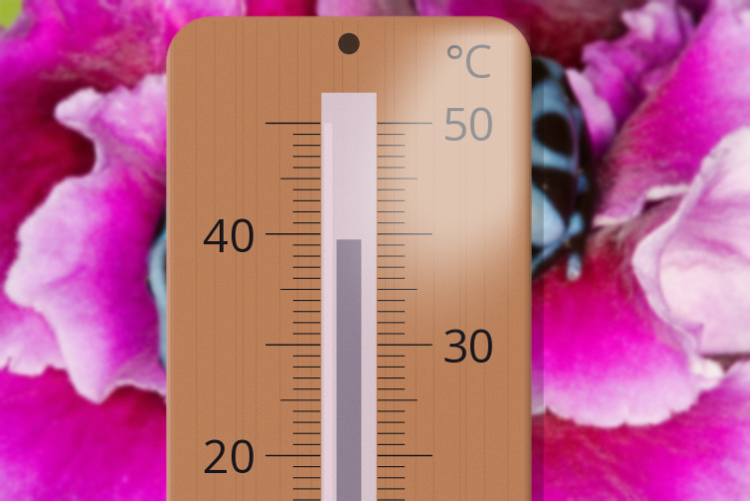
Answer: 39.5 °C
